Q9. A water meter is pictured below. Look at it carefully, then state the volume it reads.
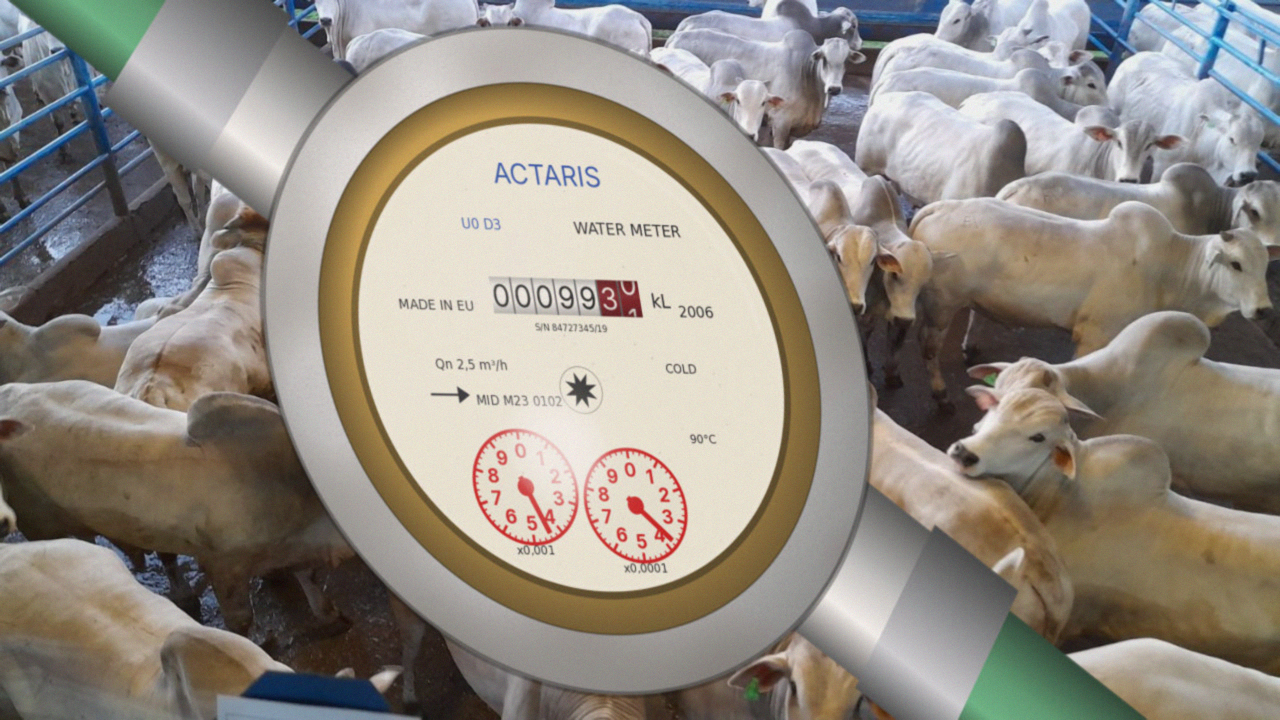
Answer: 99.3043 kL
